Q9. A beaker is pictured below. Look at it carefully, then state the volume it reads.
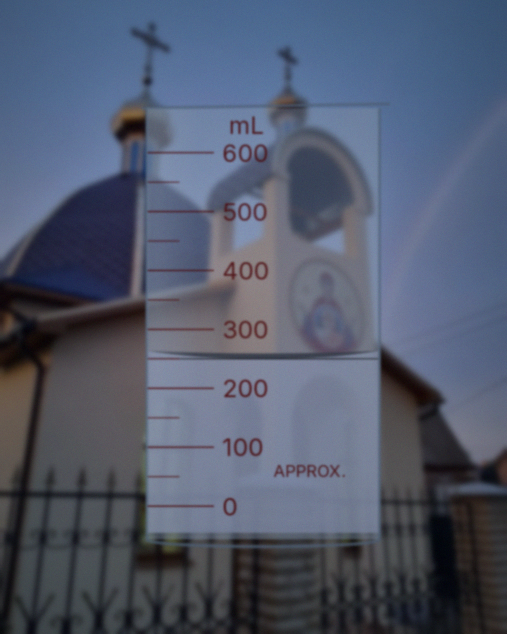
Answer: 250 mL
